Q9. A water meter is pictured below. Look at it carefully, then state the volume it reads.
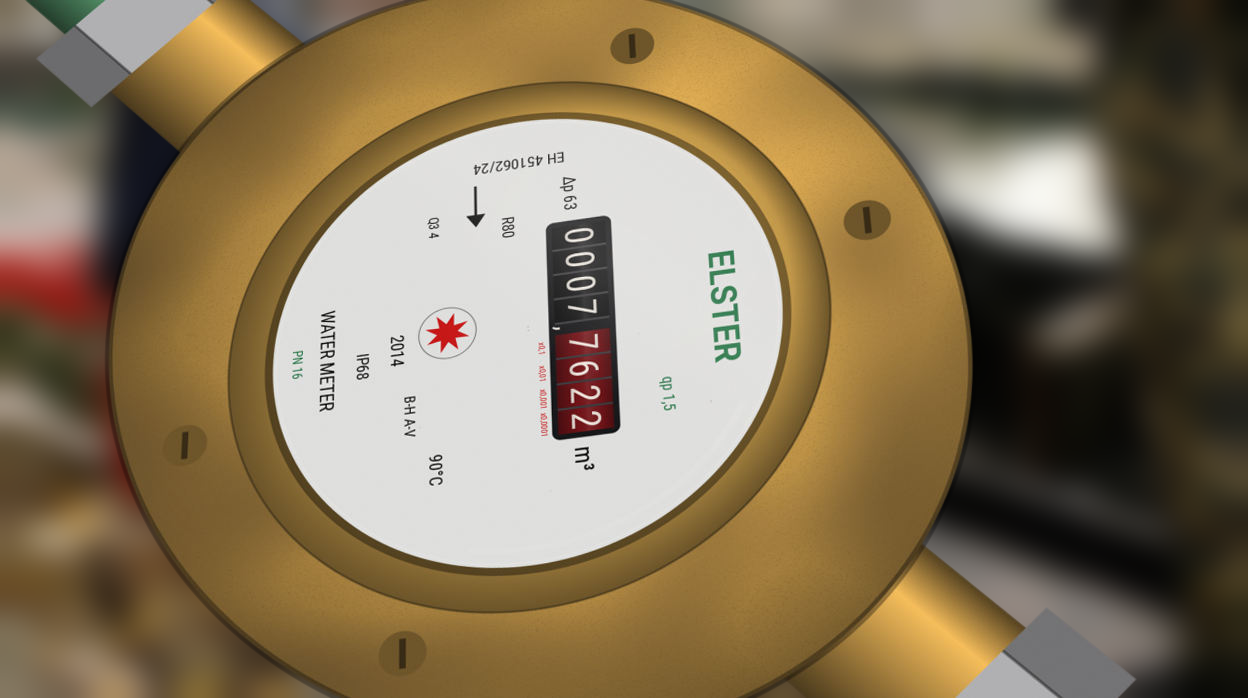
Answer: 7.7622 m³
